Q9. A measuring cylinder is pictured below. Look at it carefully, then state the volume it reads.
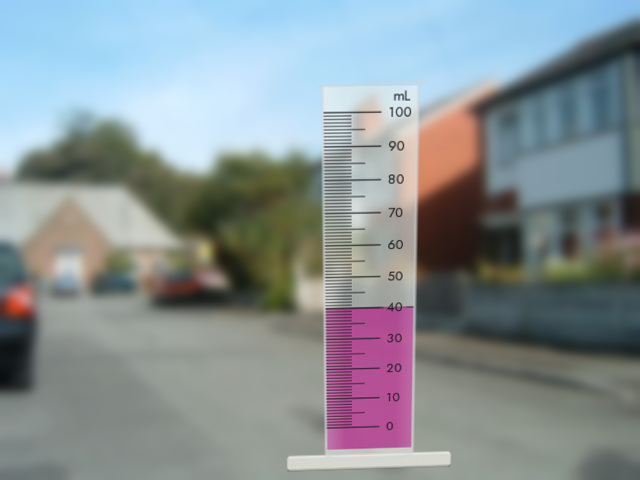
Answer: 40 mL
